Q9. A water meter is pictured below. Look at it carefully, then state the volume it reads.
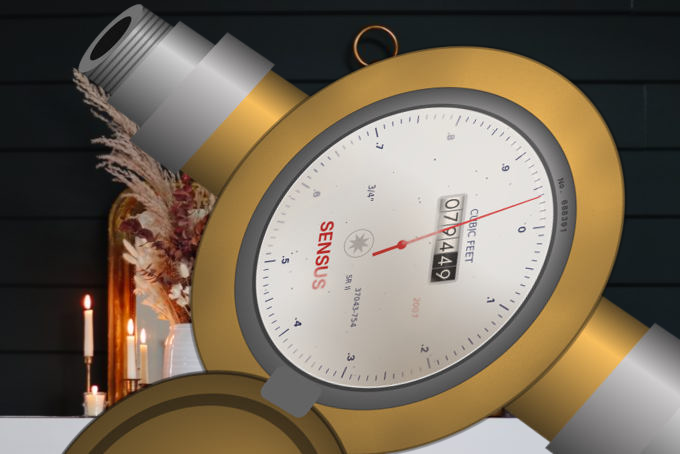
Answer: 79448.96 ft³
